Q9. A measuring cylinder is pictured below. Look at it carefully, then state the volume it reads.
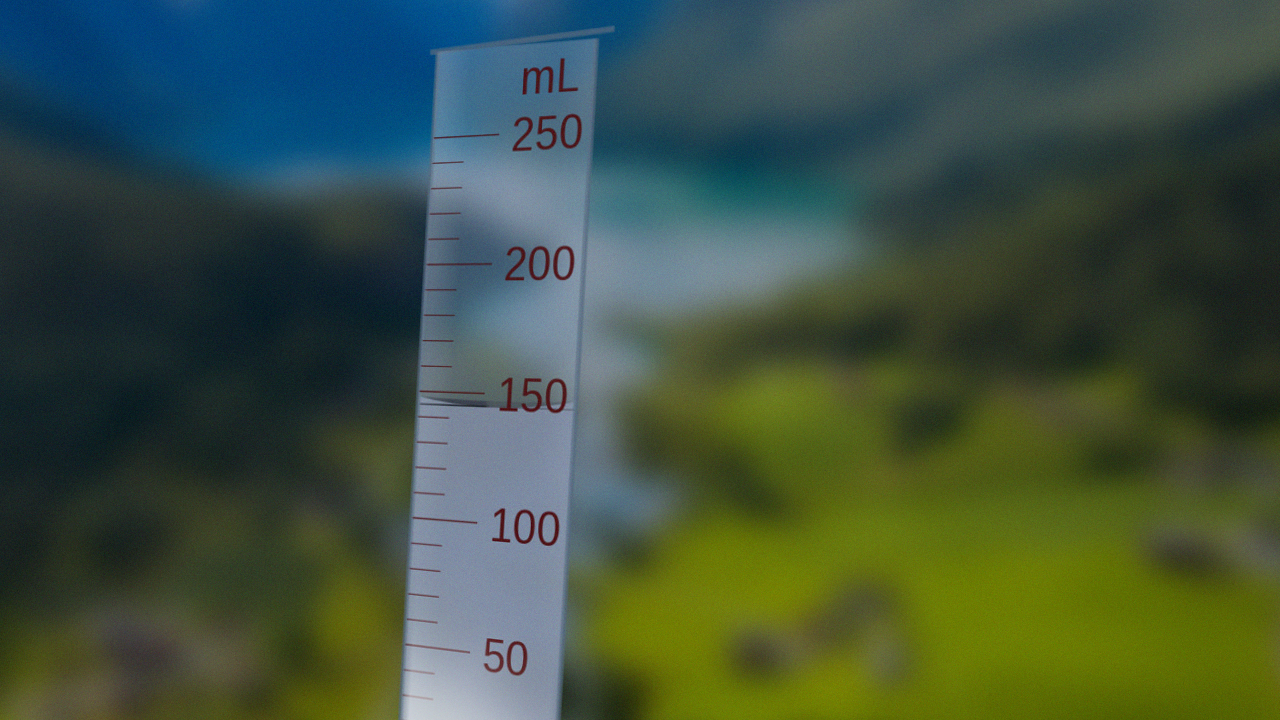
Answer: 145 mL
